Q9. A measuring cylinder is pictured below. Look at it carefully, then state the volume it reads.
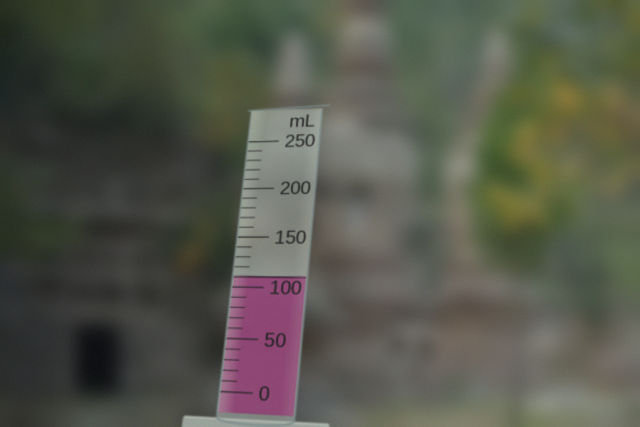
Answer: 110 mL
